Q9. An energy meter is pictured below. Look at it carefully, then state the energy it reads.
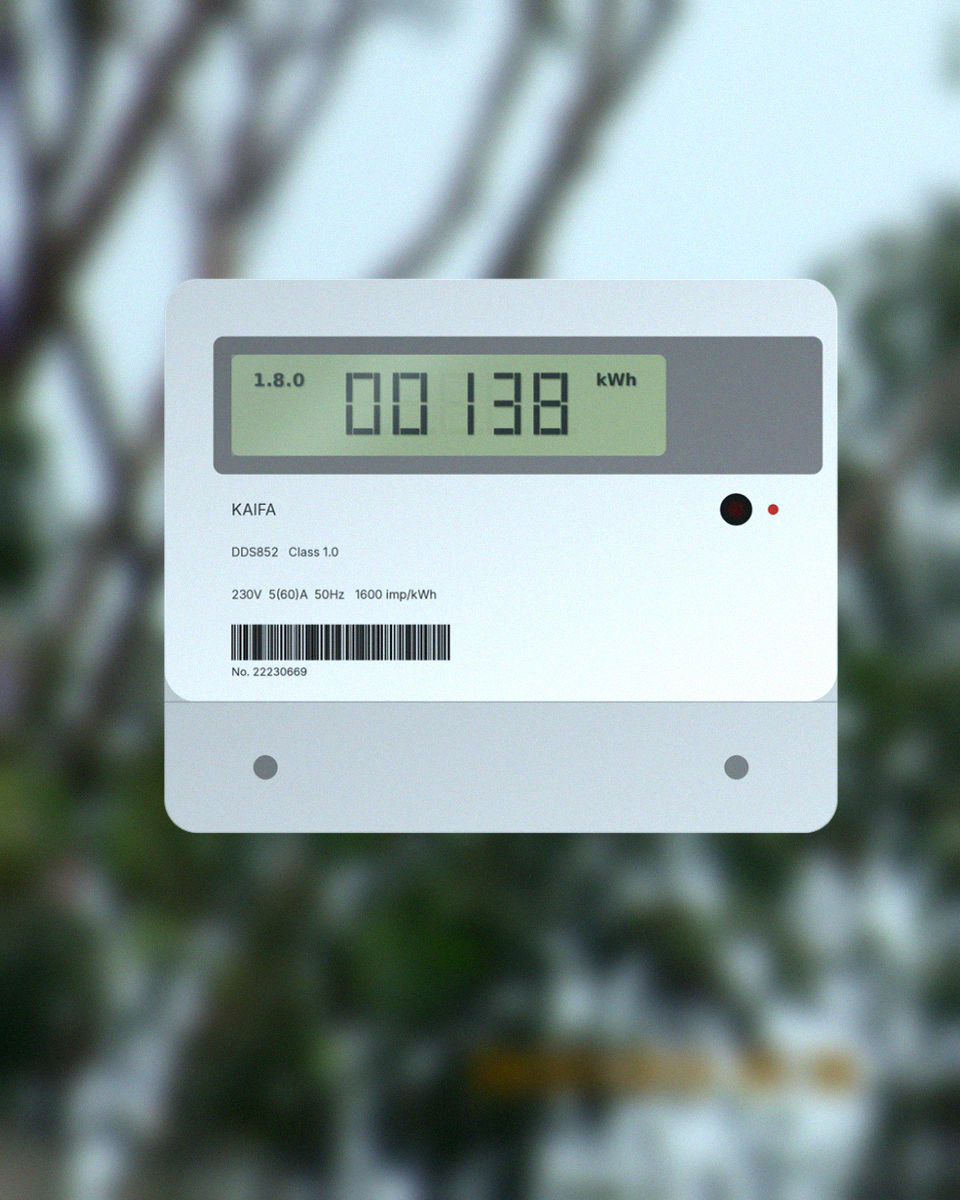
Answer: 138 kWh
